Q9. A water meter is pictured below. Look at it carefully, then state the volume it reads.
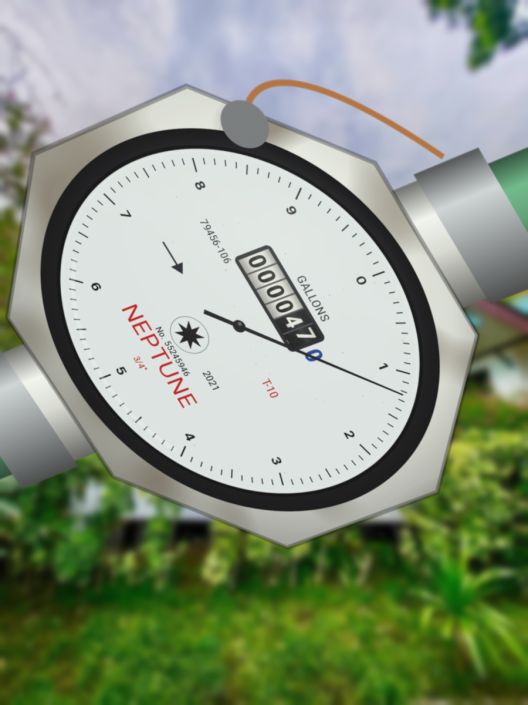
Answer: 471.2 gal
